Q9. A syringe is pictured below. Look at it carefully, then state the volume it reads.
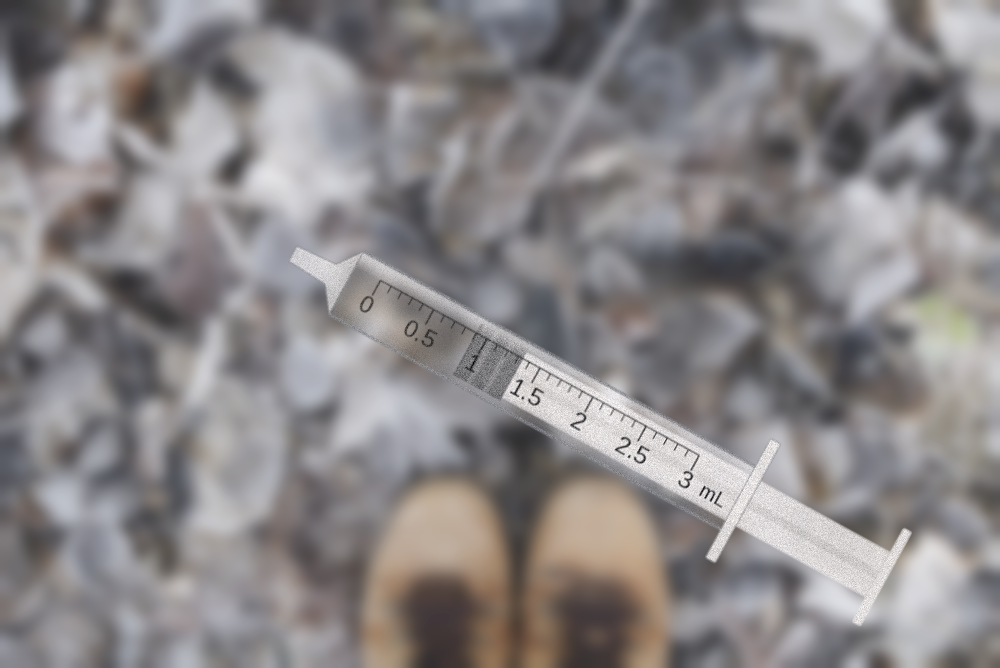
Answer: 0.9 mL
